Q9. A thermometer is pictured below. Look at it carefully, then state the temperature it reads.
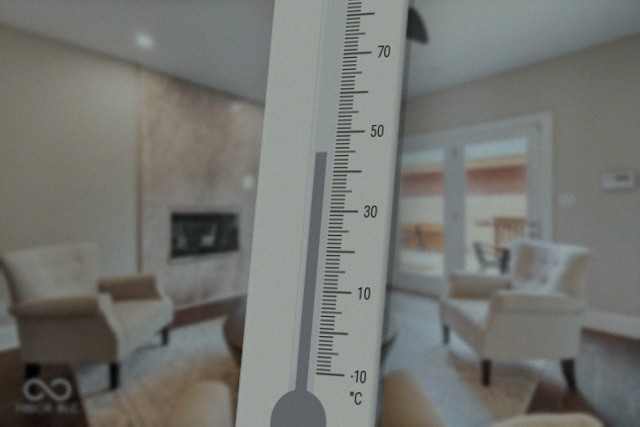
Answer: 45 °C
